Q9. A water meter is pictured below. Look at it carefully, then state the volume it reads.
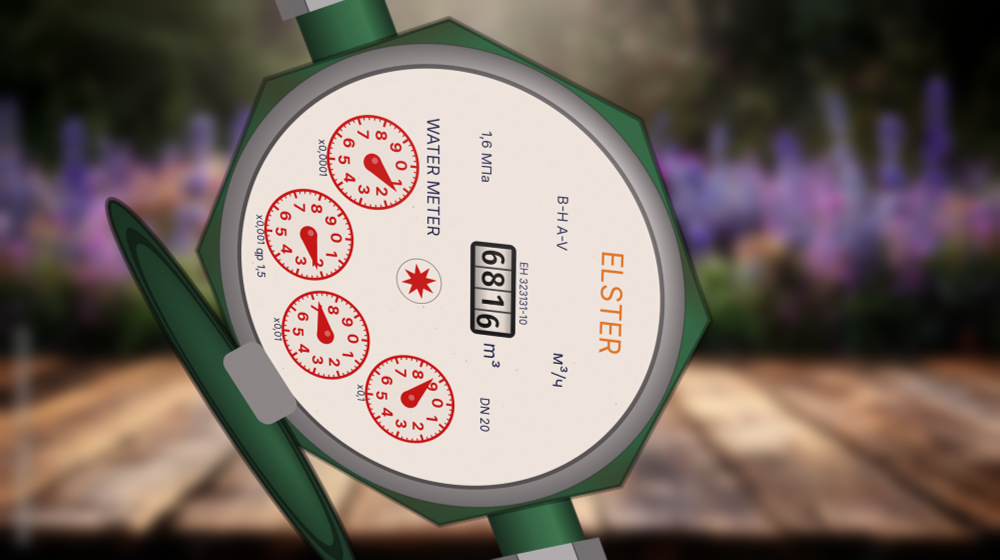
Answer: 6815.8721 m³
